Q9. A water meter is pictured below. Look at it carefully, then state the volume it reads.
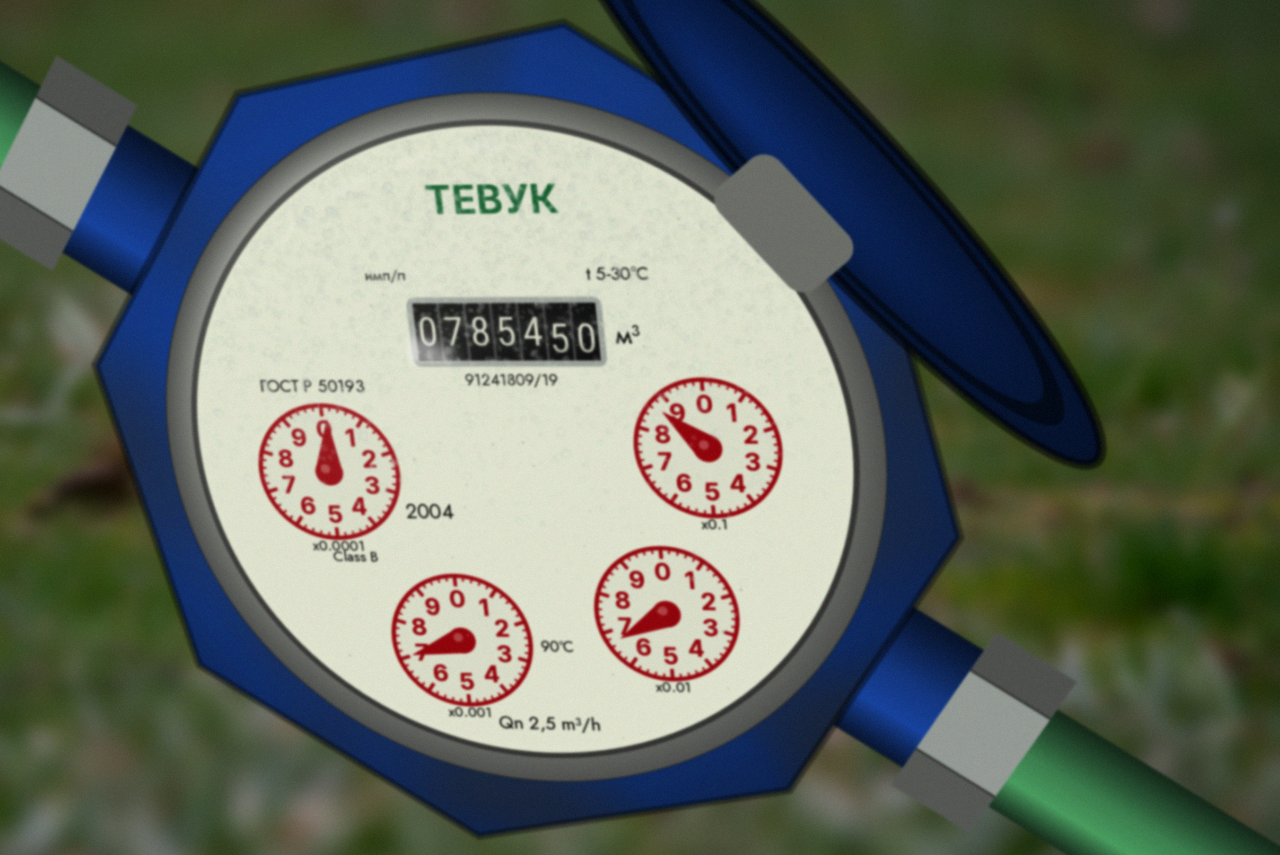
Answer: 785449.8670 m³
